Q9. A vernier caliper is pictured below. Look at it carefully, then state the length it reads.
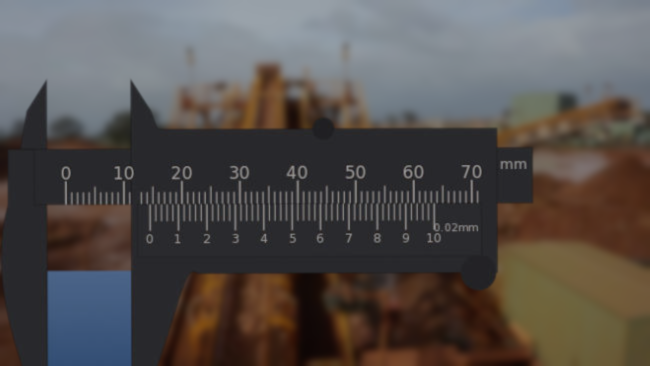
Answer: 14.5 mm
